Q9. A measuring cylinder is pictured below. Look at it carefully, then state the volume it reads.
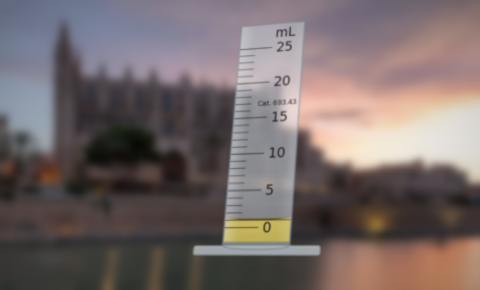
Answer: 1 mL
